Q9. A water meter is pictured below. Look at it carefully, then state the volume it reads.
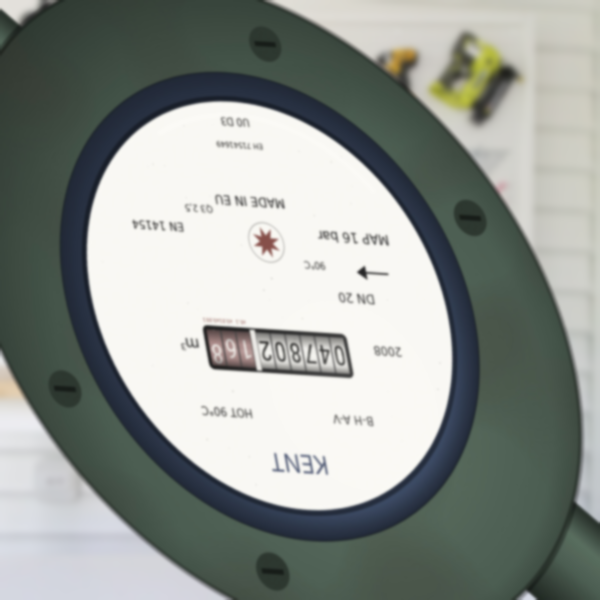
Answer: 47802.168 m³
